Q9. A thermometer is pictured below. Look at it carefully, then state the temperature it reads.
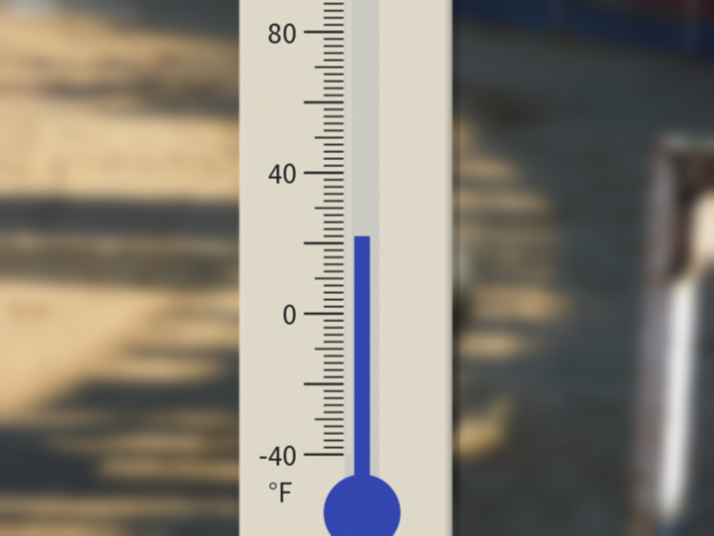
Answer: 22 °F
